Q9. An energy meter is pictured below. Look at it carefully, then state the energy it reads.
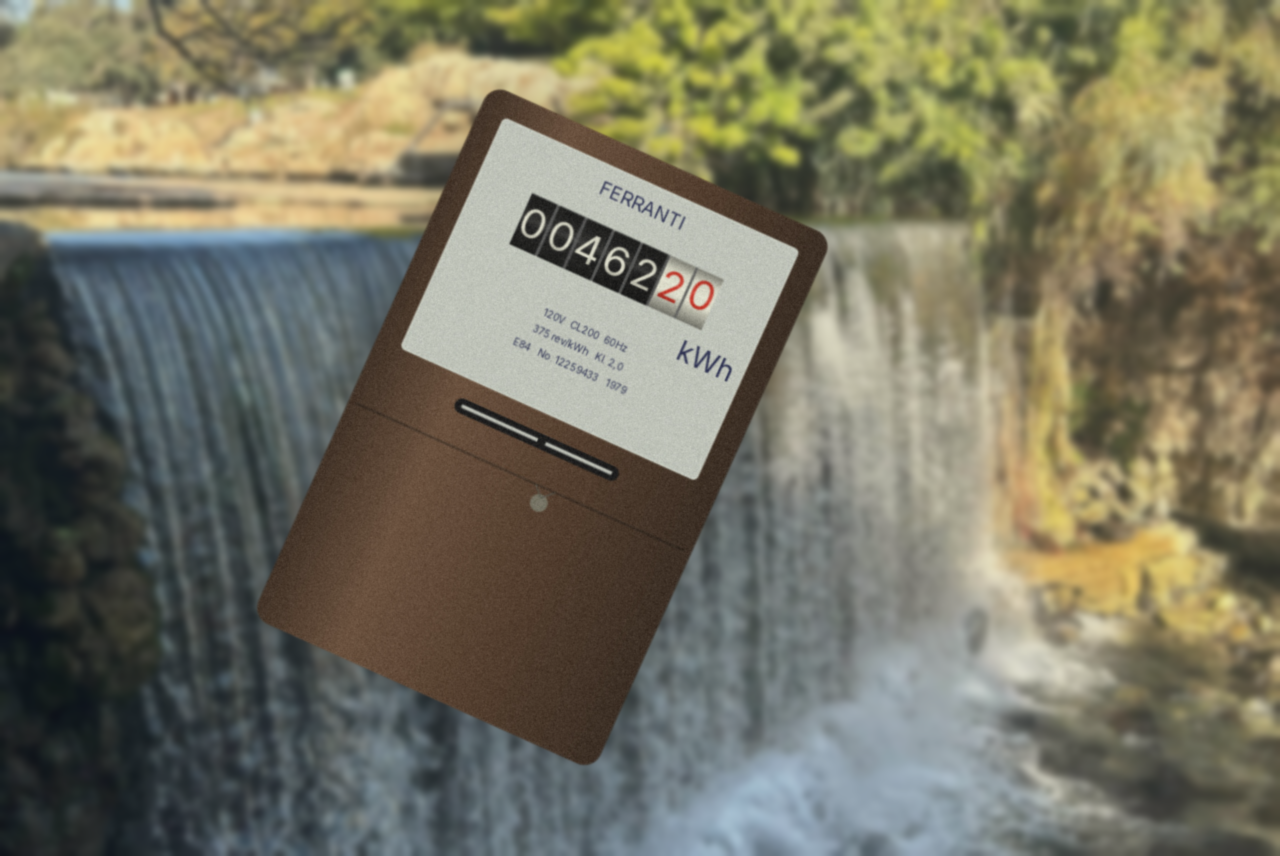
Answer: 462.20 kWh
